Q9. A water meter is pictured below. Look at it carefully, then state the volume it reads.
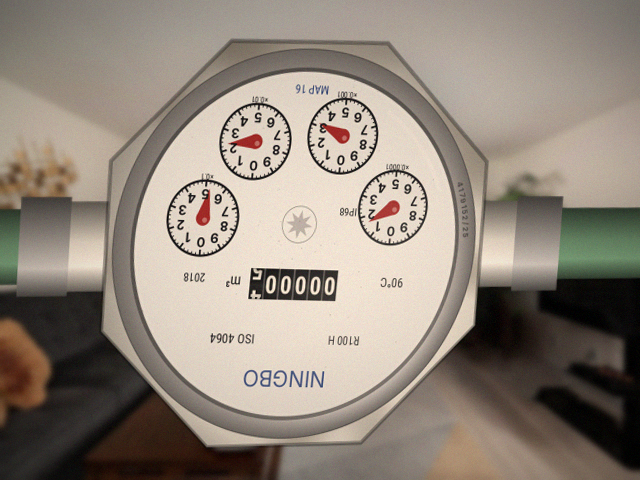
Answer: 4.5231 m³
